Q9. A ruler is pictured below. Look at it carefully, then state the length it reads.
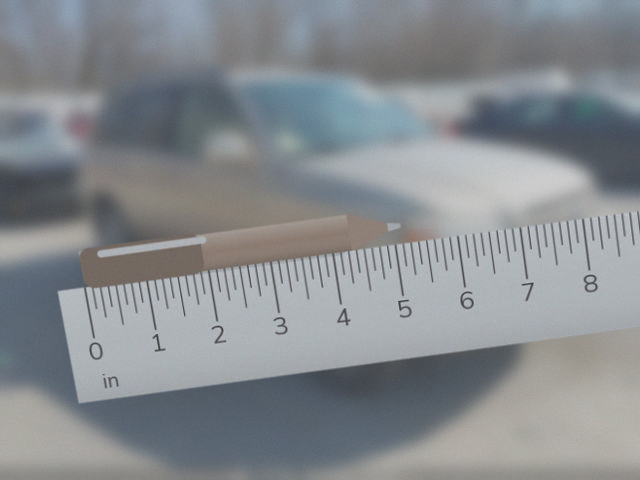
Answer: 5.125 in
